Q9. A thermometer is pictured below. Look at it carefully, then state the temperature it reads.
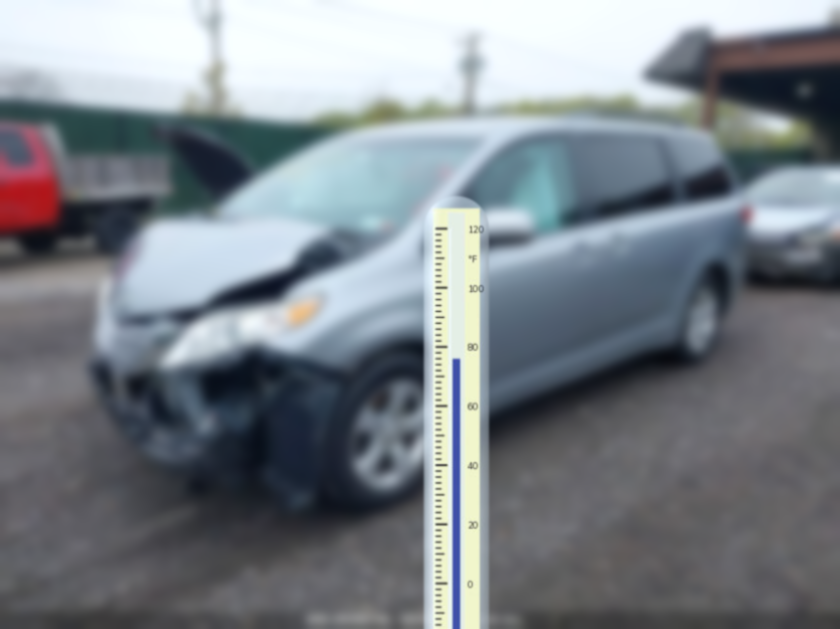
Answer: 76 °F
